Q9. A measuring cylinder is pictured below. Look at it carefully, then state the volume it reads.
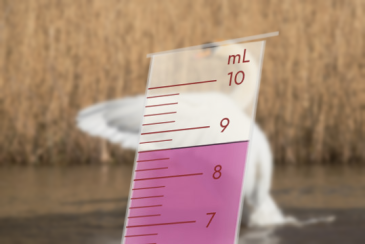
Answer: 8.6 mL
